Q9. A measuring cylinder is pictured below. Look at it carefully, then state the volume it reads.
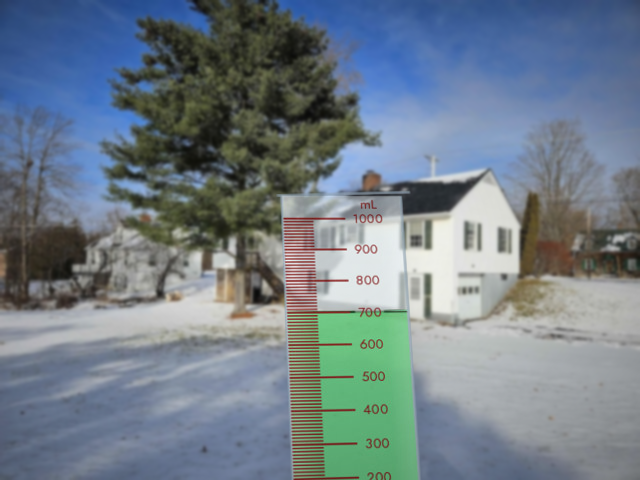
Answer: 700 mL
